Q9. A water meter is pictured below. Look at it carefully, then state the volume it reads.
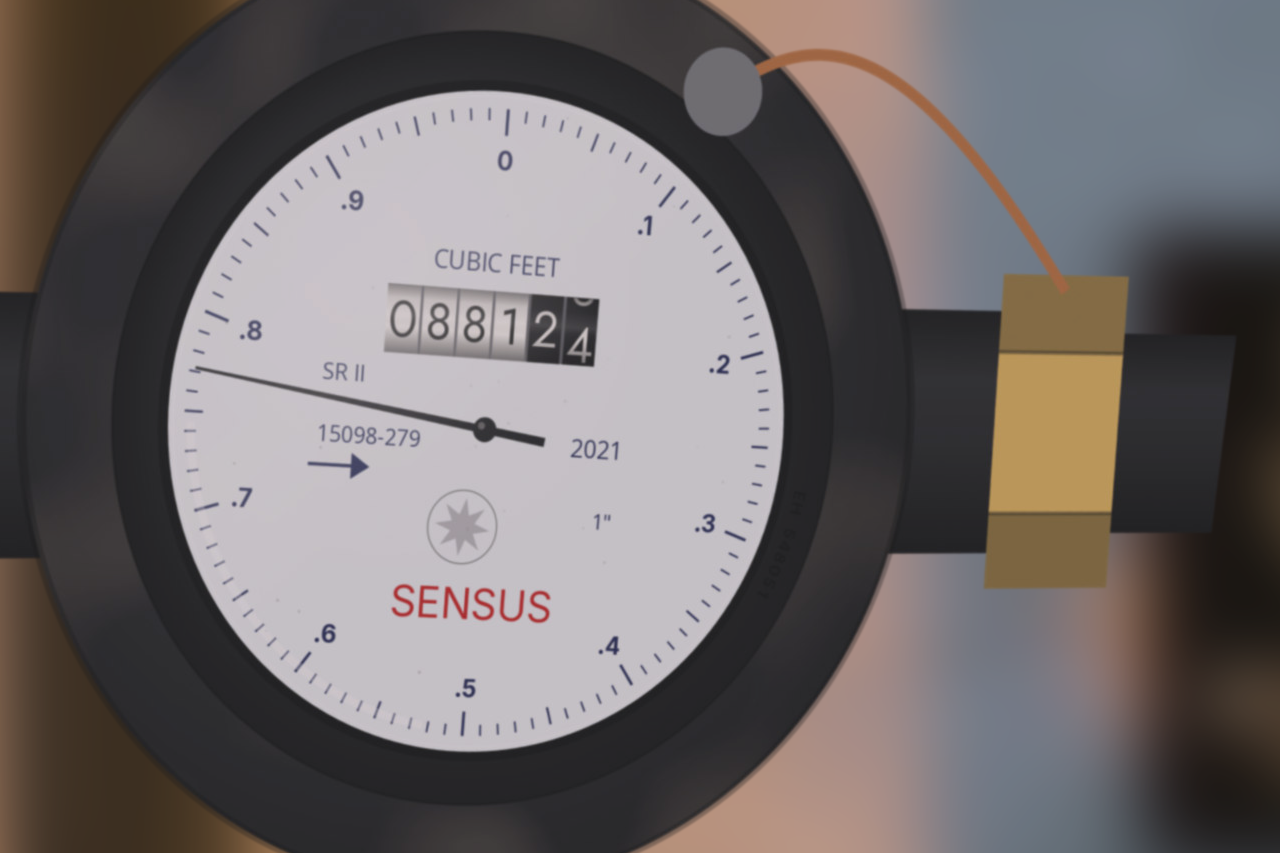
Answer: 88123.77 ft³
